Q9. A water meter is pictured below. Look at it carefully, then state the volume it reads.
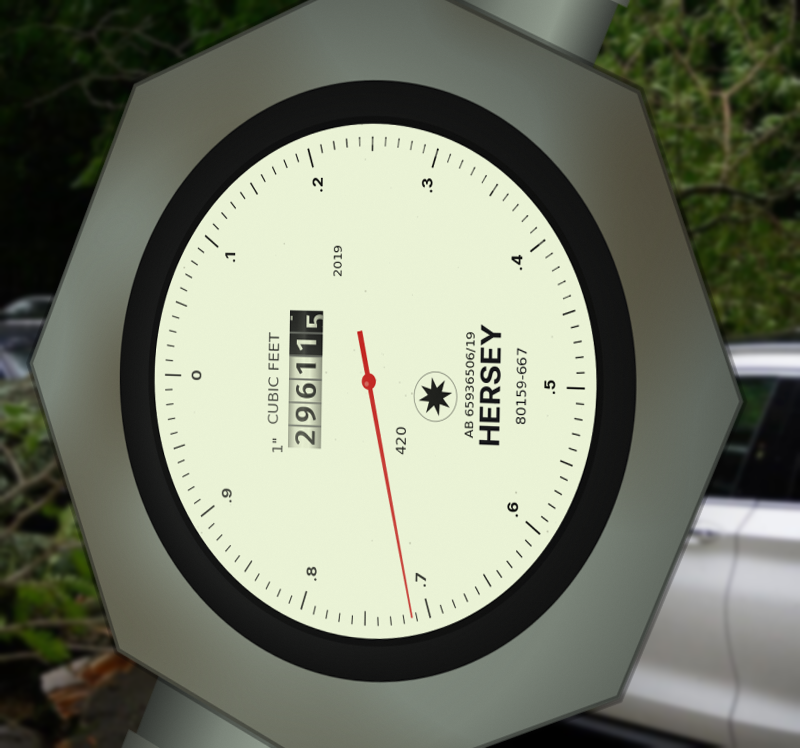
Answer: 296114.71 ft³
